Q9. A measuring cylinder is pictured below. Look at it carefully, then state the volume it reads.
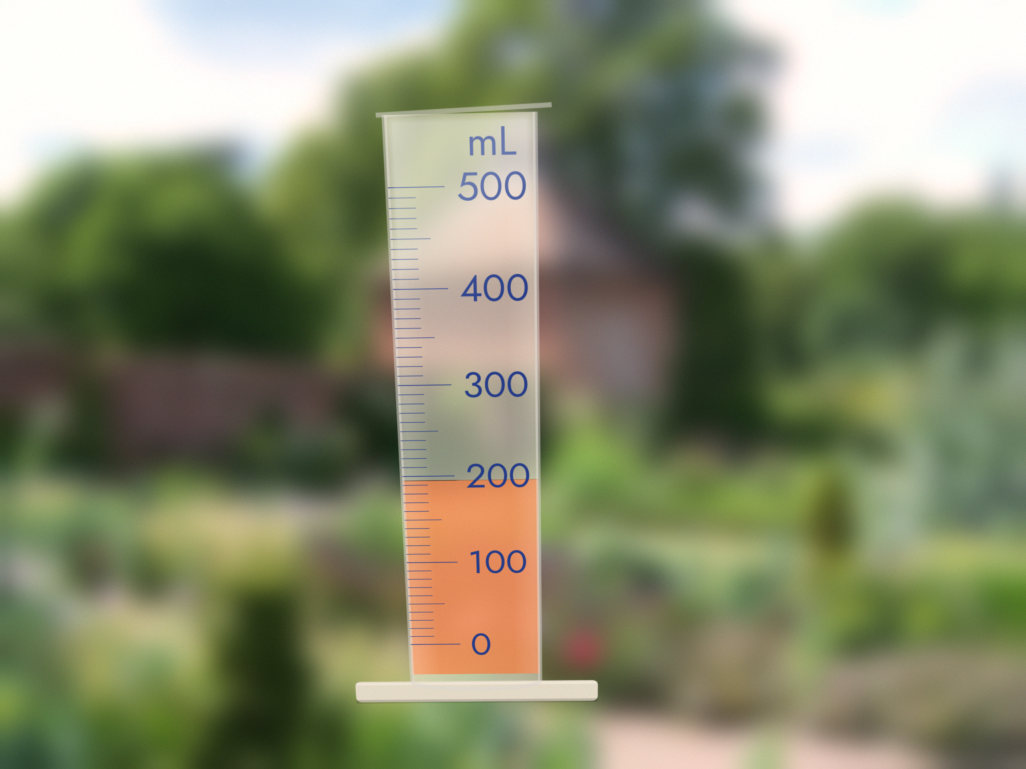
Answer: 195 mL
